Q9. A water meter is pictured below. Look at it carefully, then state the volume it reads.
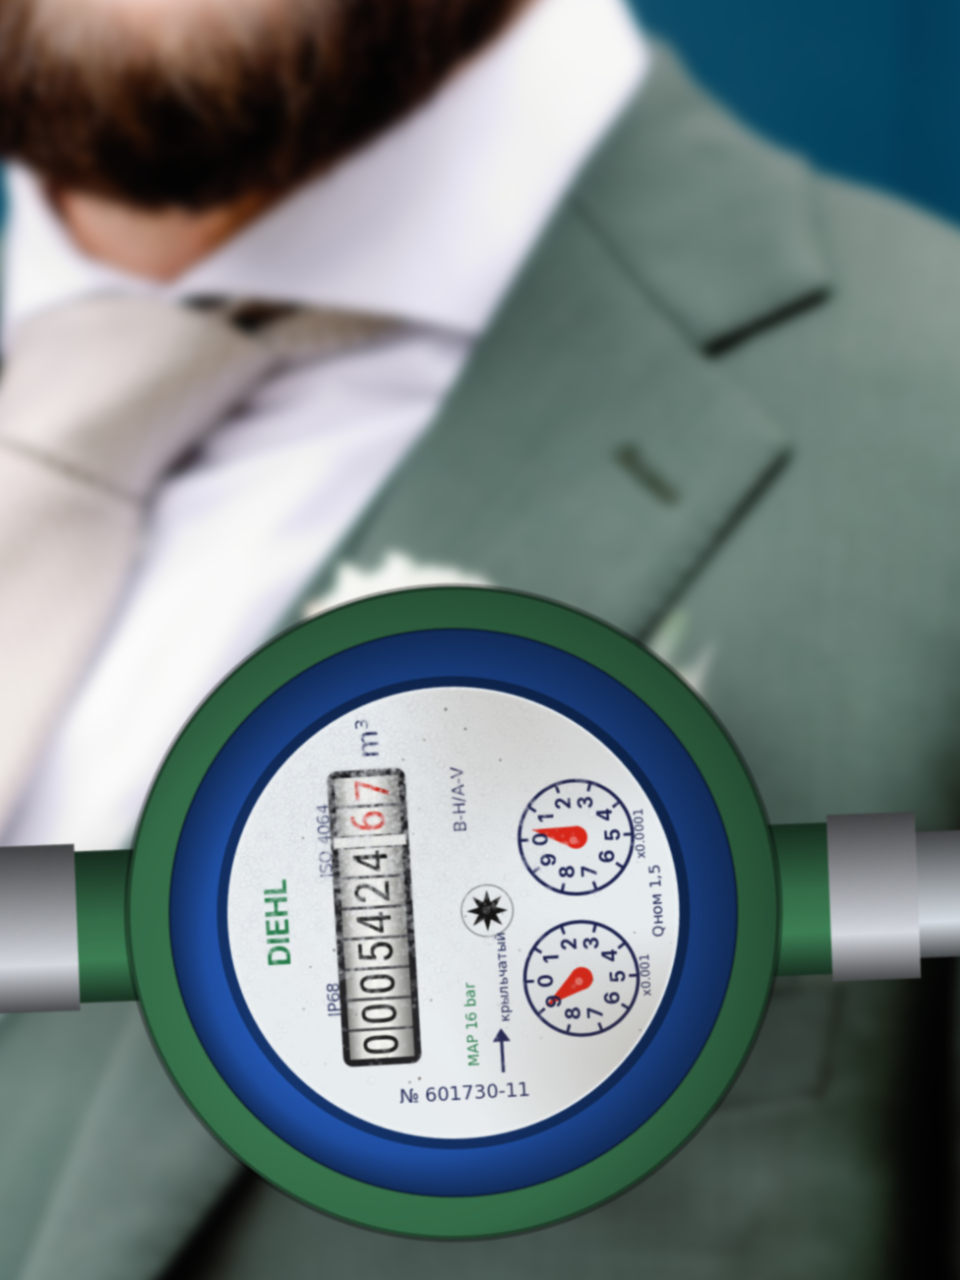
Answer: 5424.6690 m³
